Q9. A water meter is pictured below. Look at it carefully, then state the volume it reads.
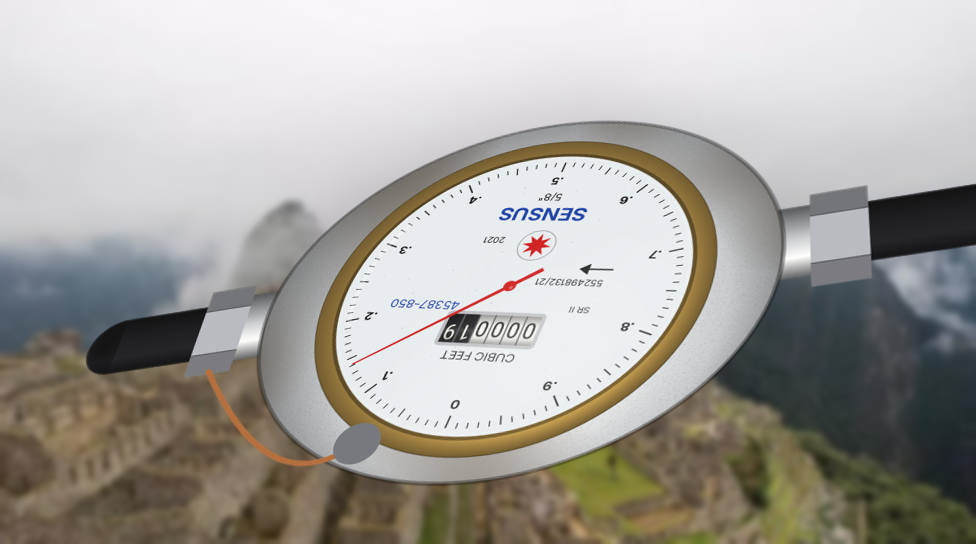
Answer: 19.14 ft³
